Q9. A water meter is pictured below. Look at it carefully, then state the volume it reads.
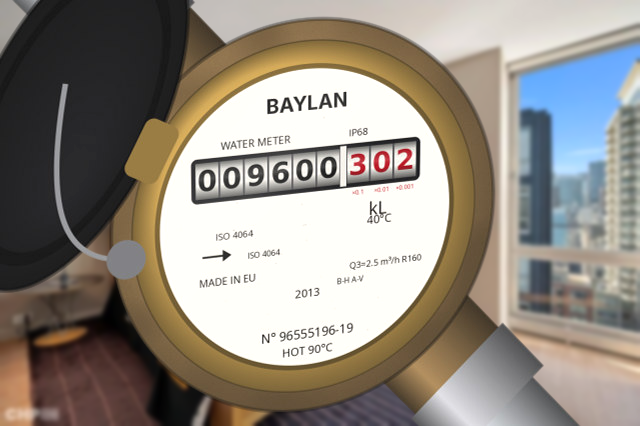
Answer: 9600.302 kL
